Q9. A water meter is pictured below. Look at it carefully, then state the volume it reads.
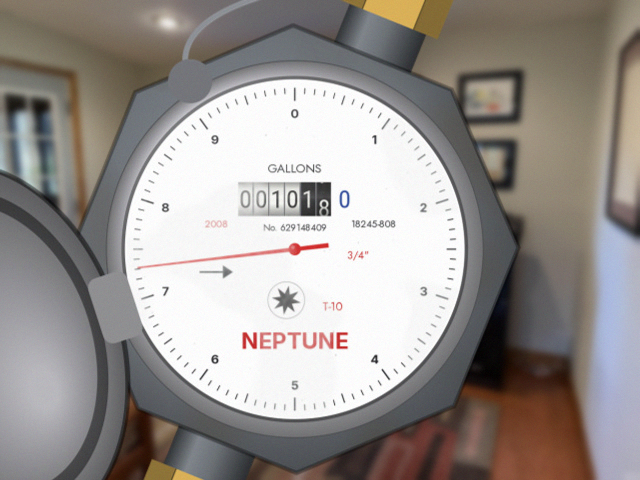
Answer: 10177.3 gal
